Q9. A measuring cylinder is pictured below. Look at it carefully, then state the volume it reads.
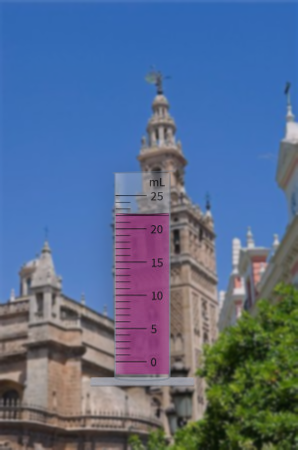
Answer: 22 mL
